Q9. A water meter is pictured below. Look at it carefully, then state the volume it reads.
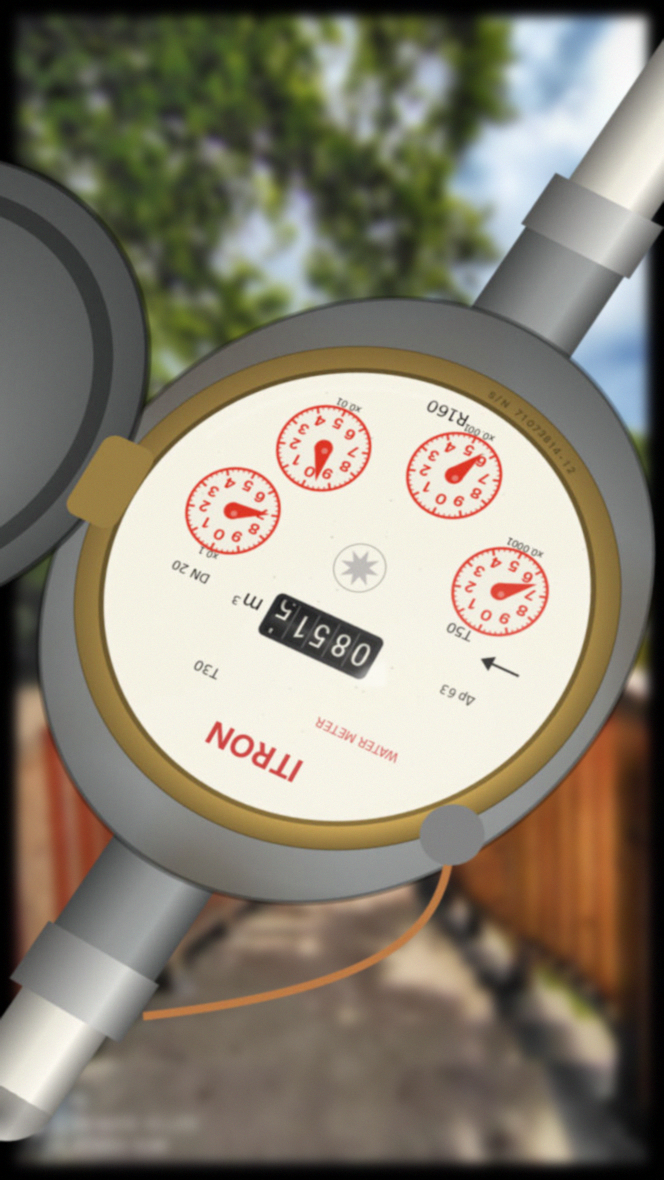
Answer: 8514.6956 m³
